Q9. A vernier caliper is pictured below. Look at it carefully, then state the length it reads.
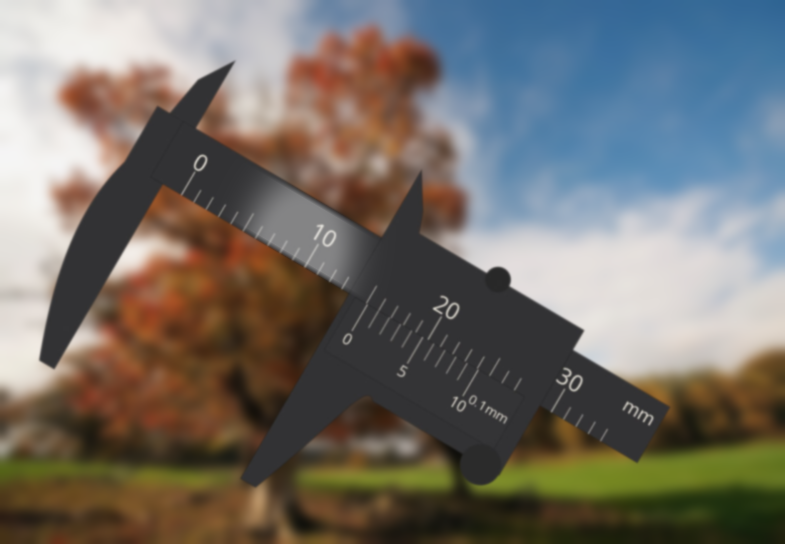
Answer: 15.1 mm
